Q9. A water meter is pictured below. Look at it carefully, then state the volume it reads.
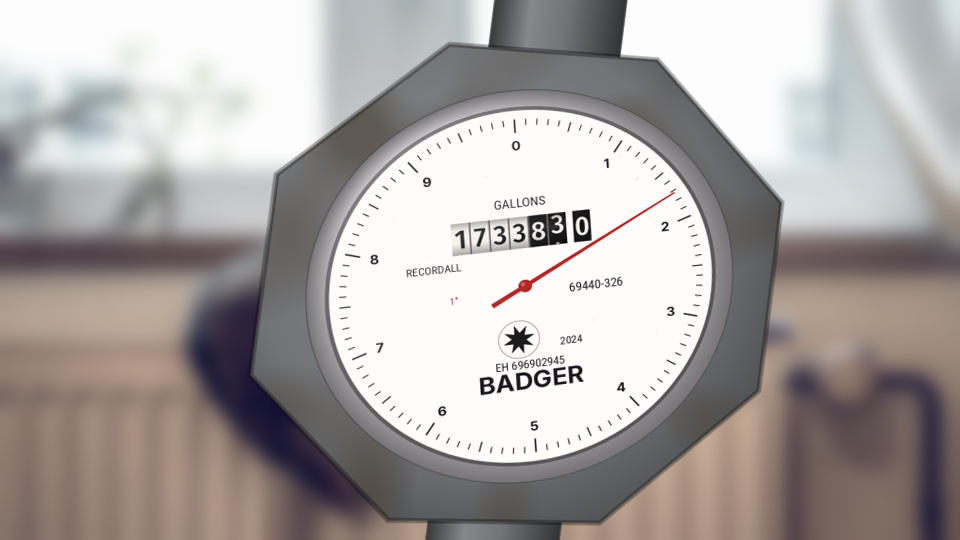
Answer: 1733831.7 gal
